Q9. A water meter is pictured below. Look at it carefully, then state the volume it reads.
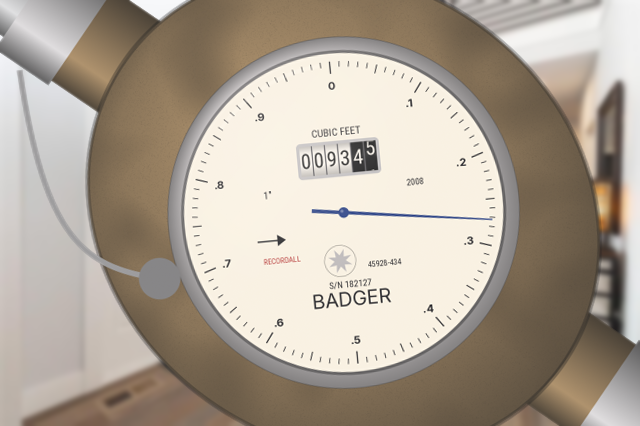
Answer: 9345.27 ft³
